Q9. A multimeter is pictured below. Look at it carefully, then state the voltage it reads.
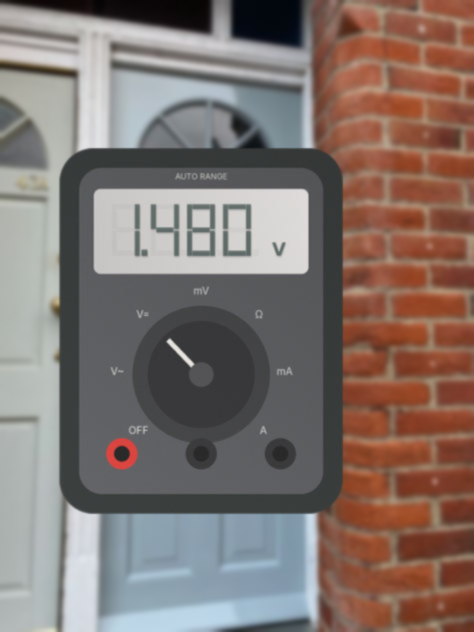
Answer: 1.480 V
